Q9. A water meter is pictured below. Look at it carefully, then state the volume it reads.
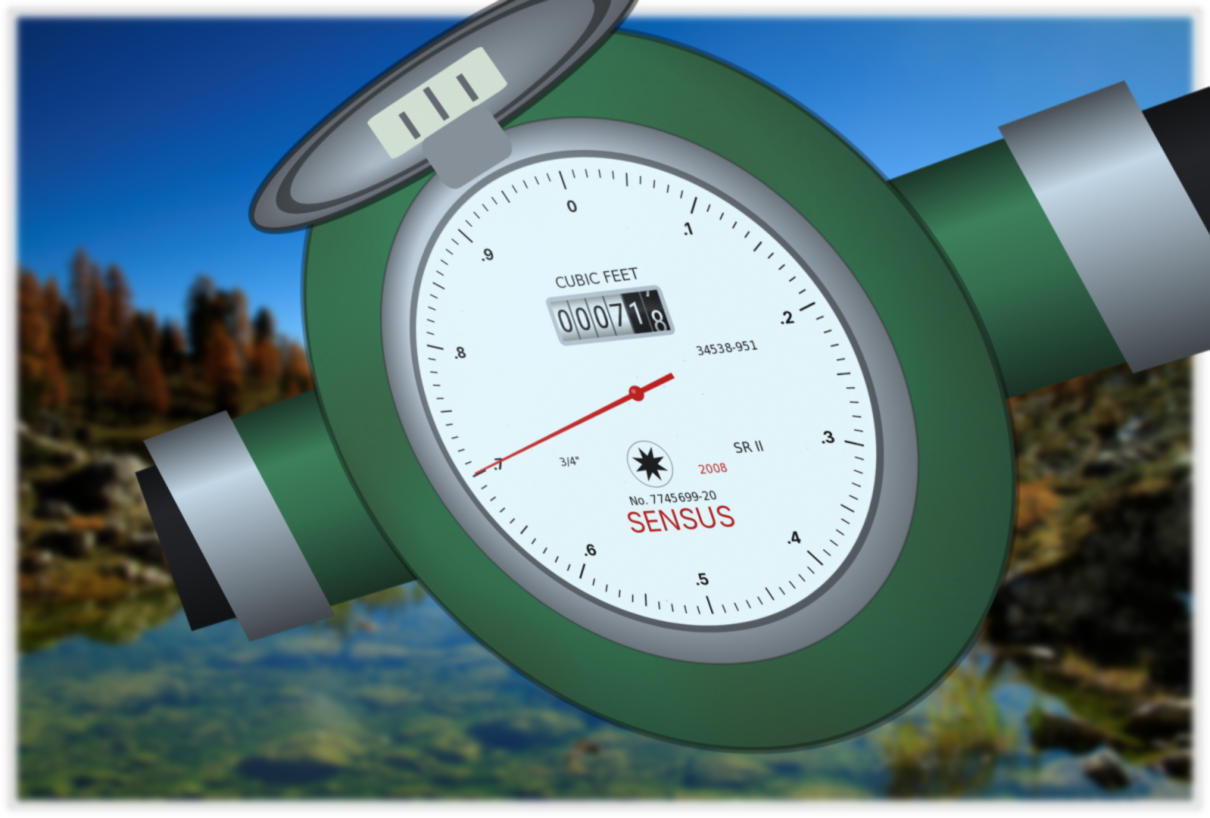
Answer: 717.70 ft³
